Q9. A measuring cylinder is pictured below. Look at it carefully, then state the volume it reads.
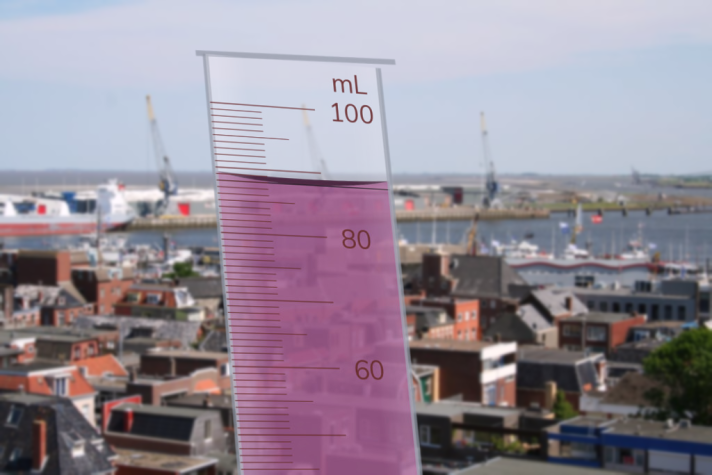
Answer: 88 mL
